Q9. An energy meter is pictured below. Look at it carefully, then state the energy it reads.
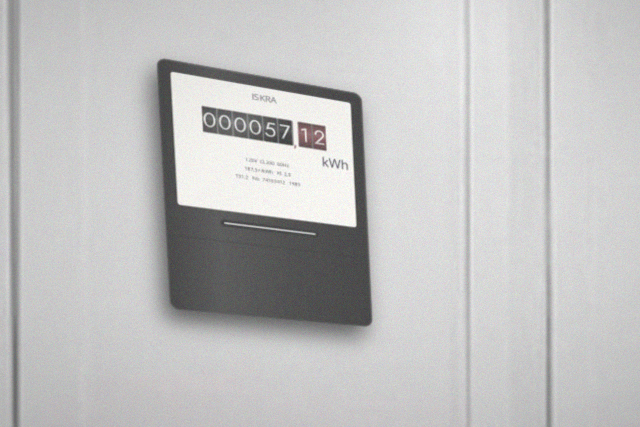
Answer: 57.12 kWh
